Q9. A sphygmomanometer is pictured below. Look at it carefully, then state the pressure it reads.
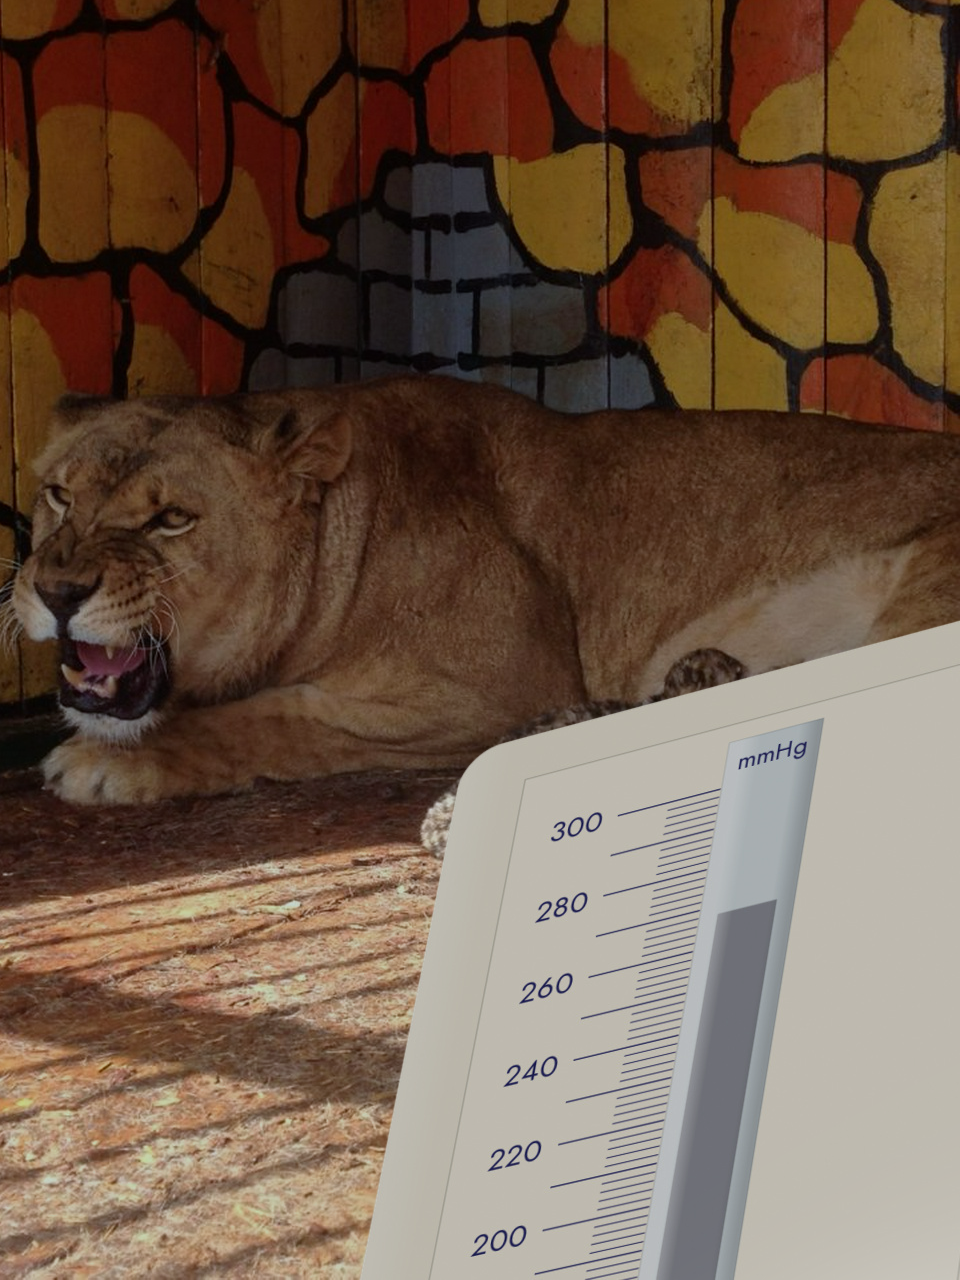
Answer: 268 mmHg
